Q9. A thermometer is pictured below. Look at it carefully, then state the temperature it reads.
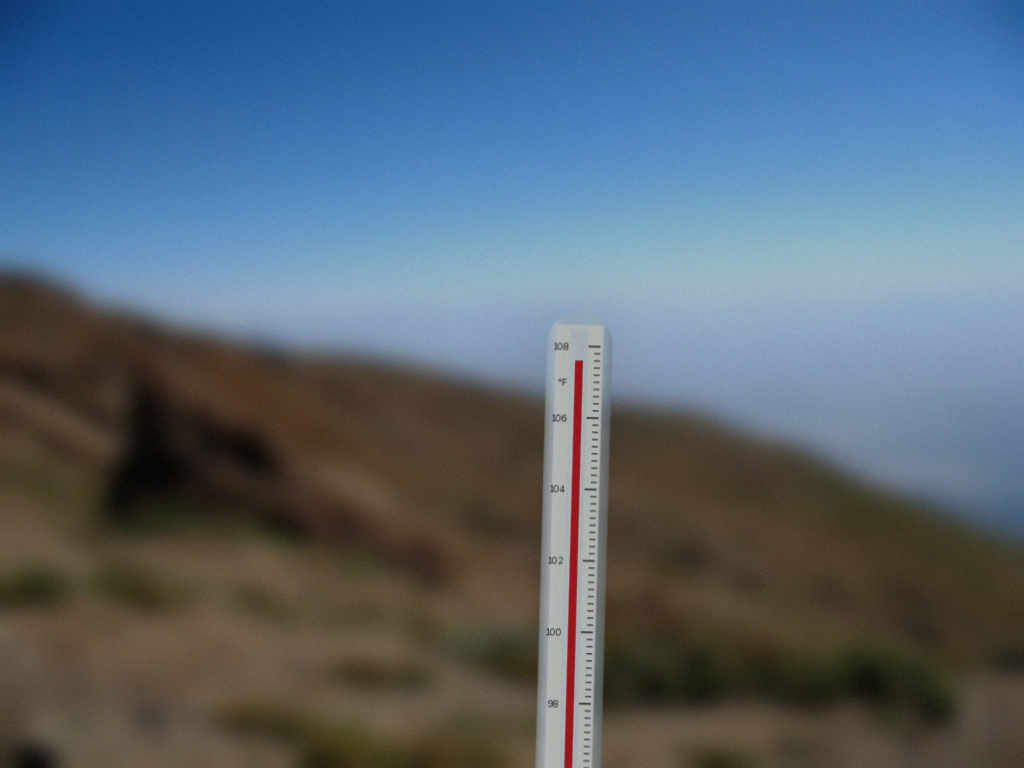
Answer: 107.6 °F
